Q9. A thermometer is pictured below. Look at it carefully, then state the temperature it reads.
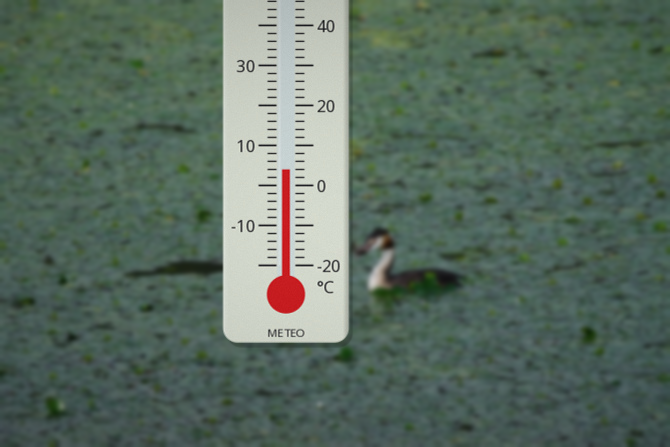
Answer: 4 °C
